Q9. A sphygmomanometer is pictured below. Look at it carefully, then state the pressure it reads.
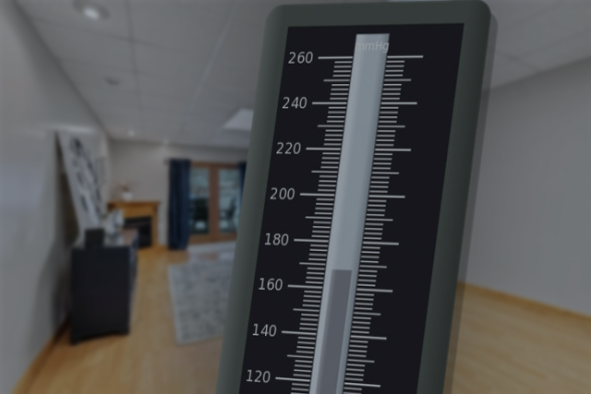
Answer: 168 mmHg
